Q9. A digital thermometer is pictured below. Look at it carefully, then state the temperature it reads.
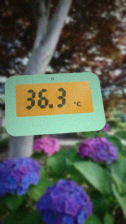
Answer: 36.3 °C
